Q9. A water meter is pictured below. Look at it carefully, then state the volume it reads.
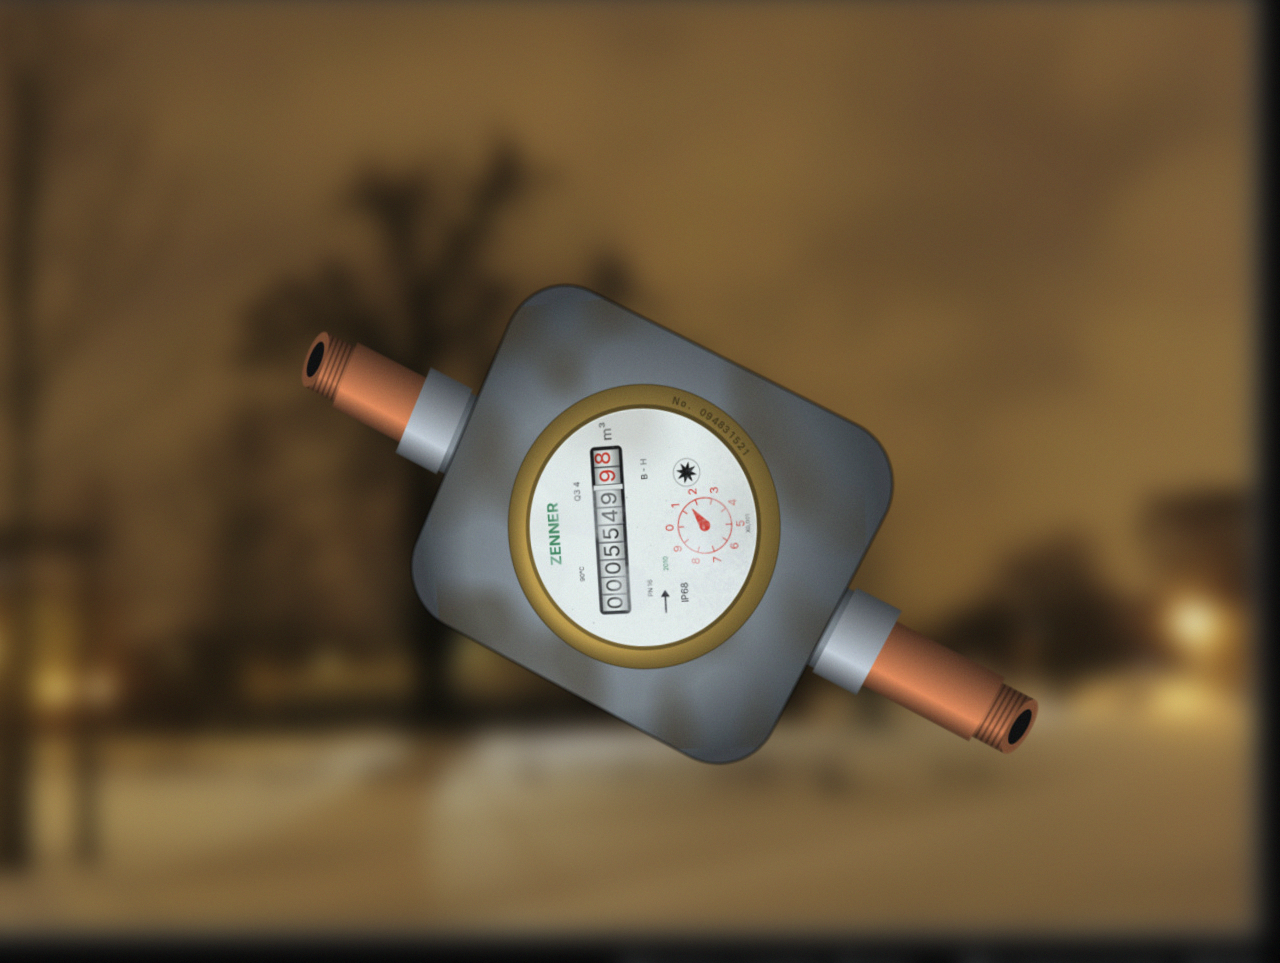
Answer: 5549.981 m³
